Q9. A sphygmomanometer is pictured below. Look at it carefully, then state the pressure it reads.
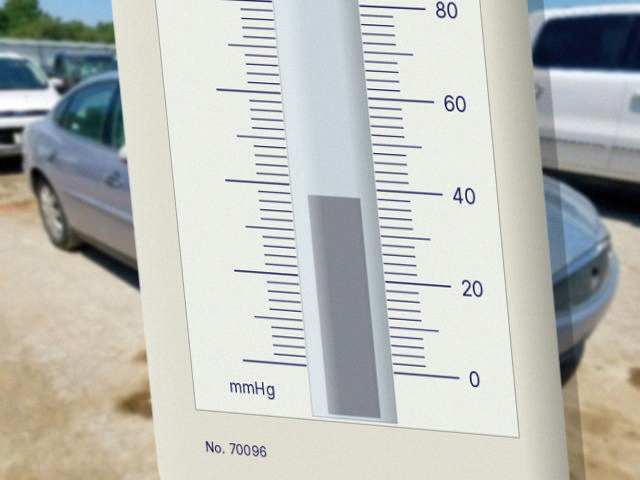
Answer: 38 mmHg
